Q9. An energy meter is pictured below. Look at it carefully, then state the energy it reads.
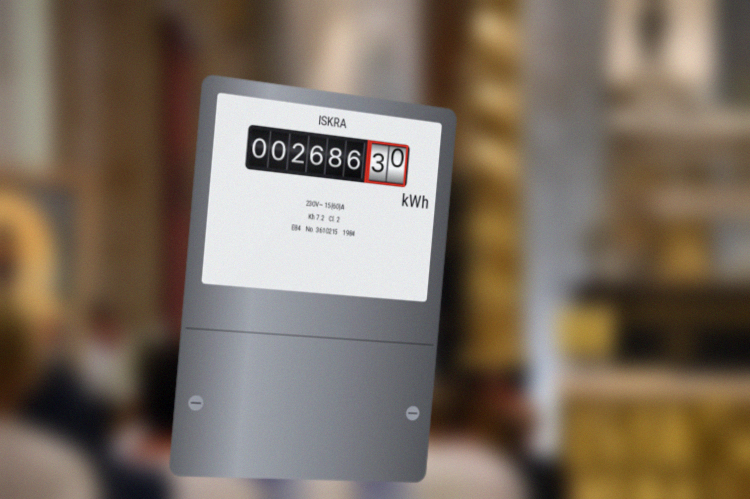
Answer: 2686.30 kWh
